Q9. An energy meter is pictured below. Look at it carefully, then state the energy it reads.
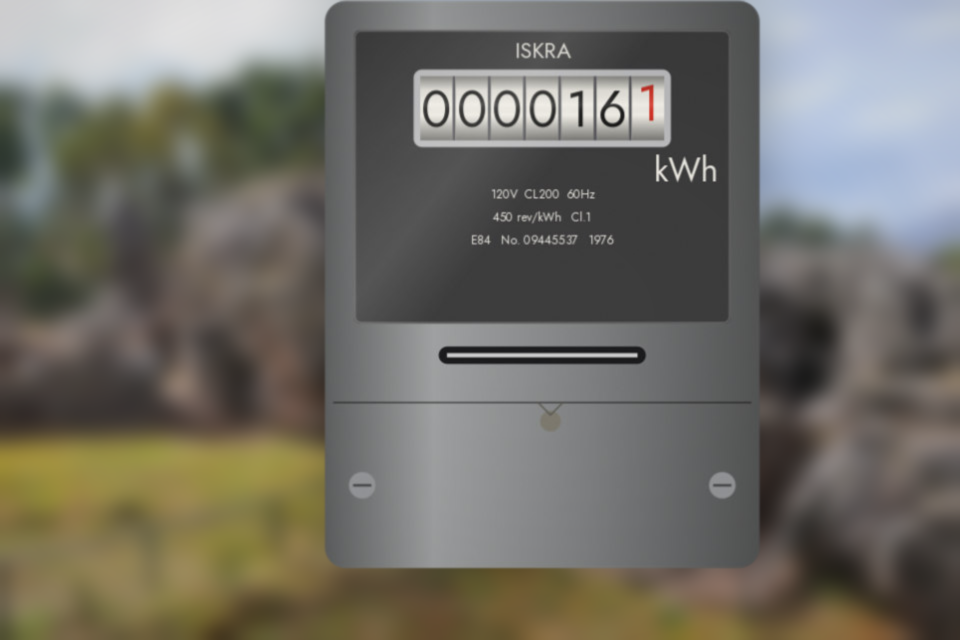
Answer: 16.1 kWh
